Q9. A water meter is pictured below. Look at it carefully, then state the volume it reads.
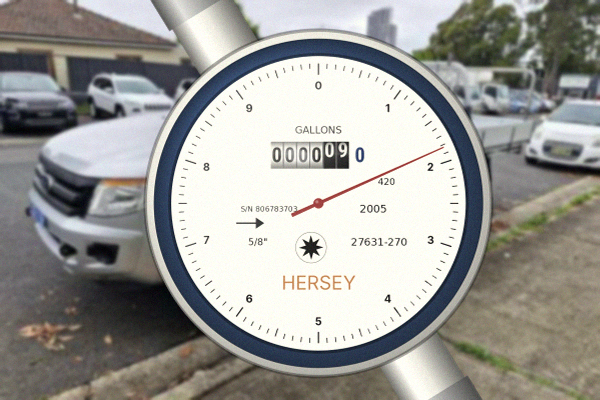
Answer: 91.8 gal
